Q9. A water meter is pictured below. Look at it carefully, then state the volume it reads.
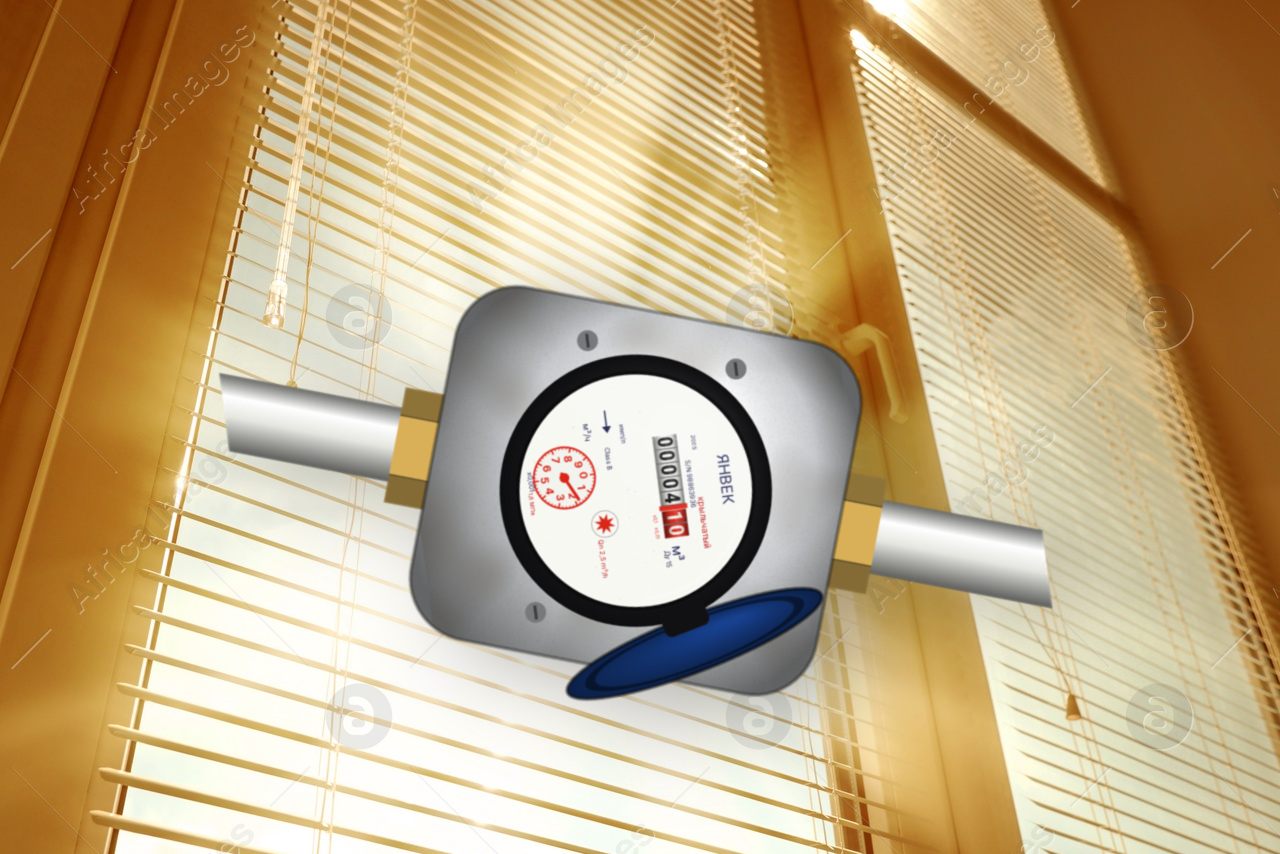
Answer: 4.101 m³
